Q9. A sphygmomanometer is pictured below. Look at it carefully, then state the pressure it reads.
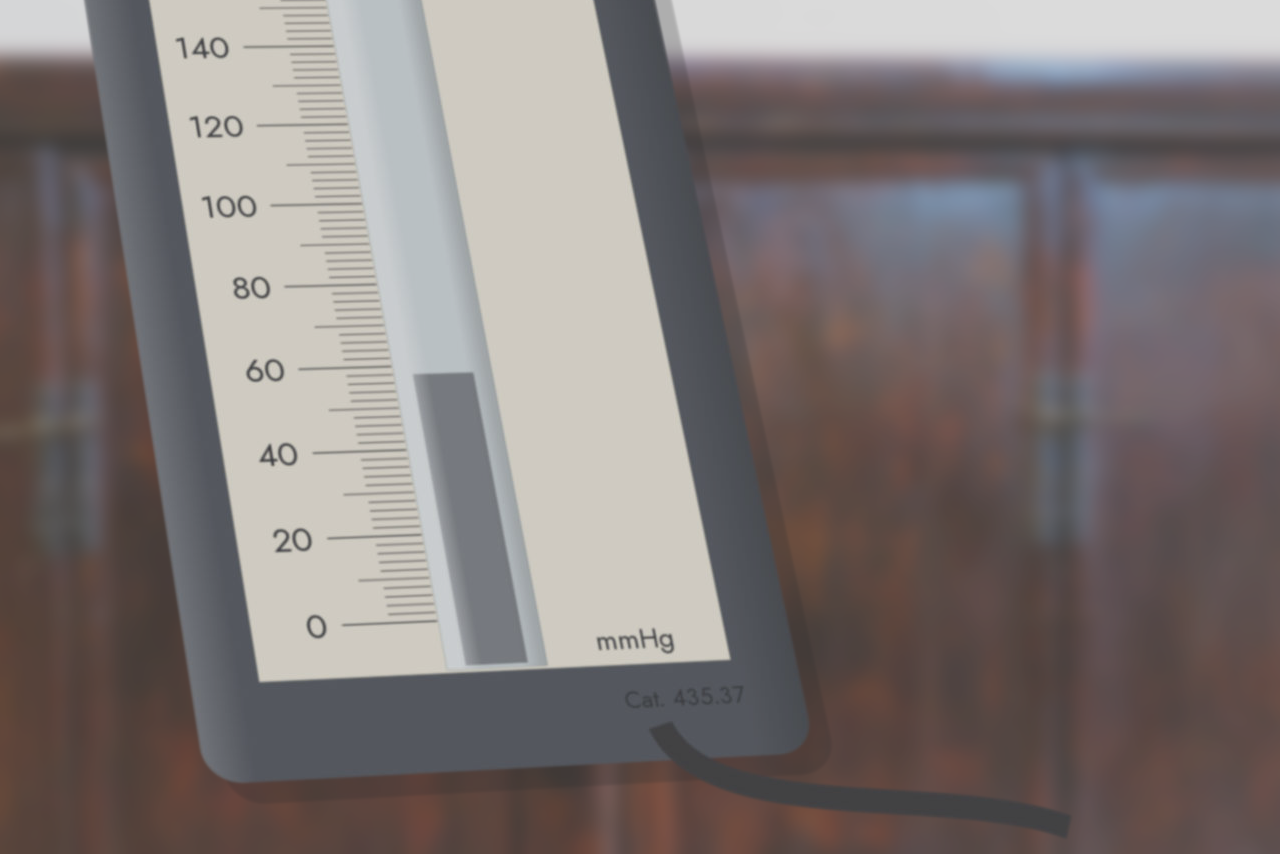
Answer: 58 mmHg
